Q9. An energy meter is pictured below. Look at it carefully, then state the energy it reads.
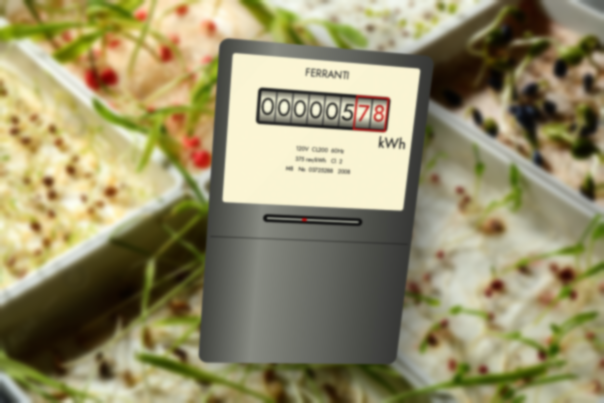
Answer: 5.78 kWh
